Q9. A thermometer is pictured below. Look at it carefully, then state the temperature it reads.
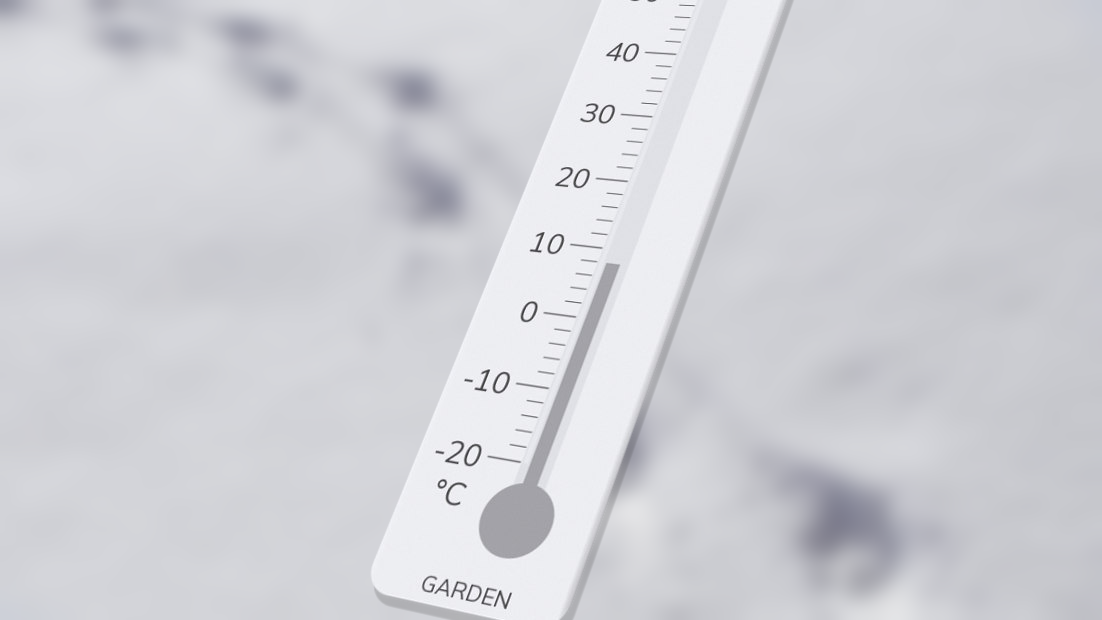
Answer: 8 °C
